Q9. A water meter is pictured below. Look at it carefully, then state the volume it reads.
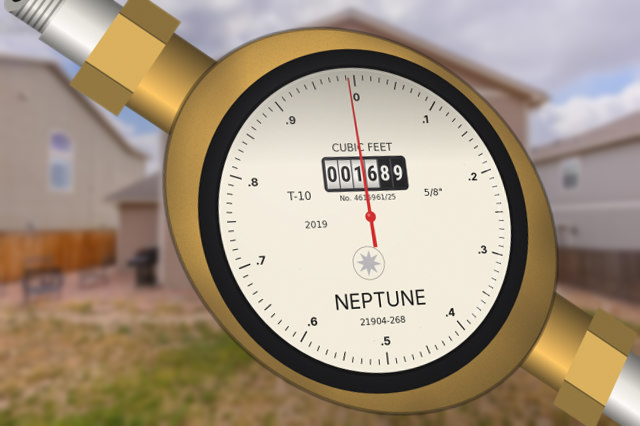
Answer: 1688.99 ft³
